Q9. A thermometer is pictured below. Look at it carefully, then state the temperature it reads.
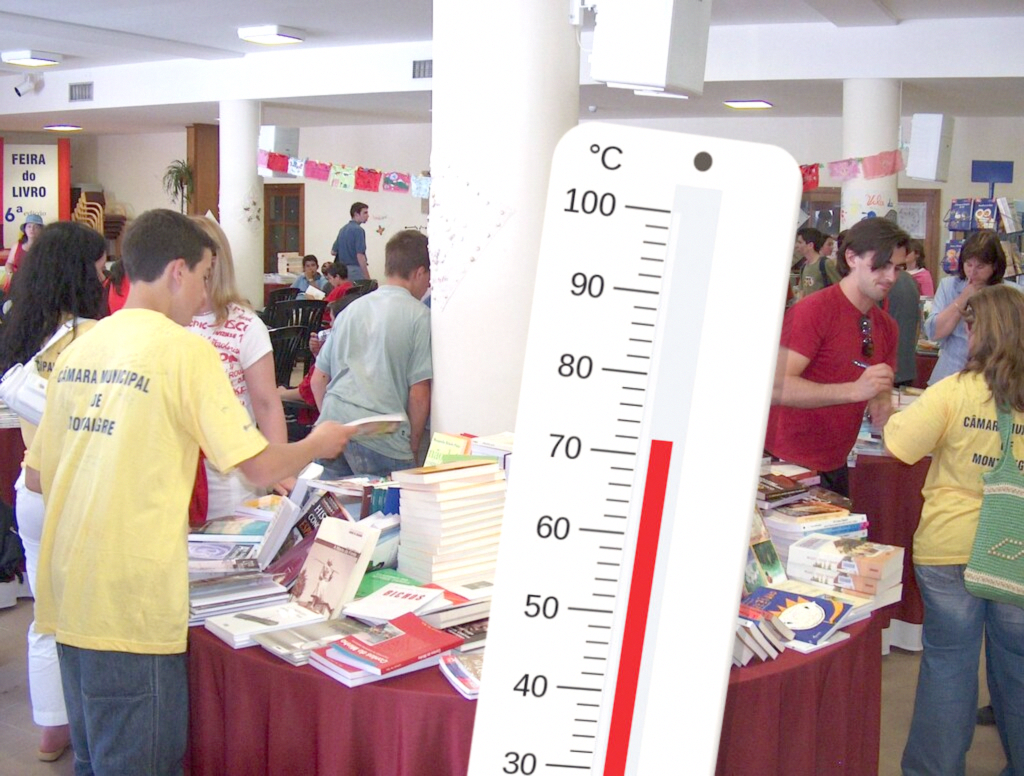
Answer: 72 °C
